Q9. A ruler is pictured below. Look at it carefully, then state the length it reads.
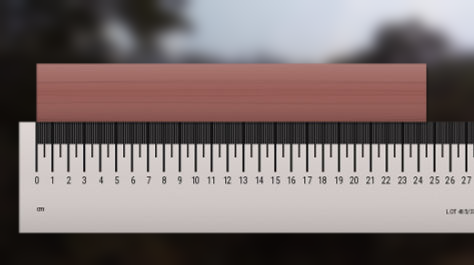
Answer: 24.5 cm
